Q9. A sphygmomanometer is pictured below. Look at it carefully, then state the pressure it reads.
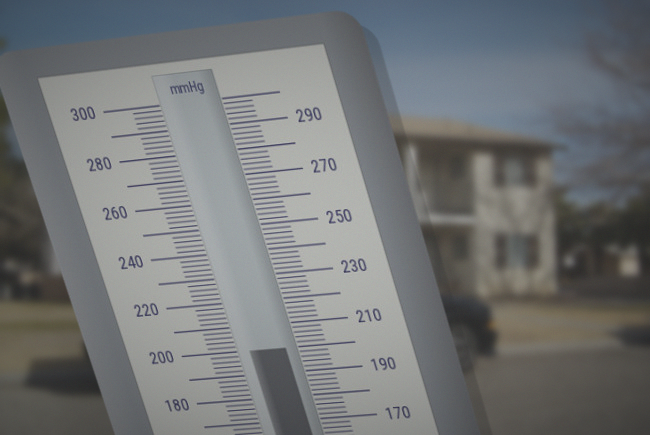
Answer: 200 mmHg
